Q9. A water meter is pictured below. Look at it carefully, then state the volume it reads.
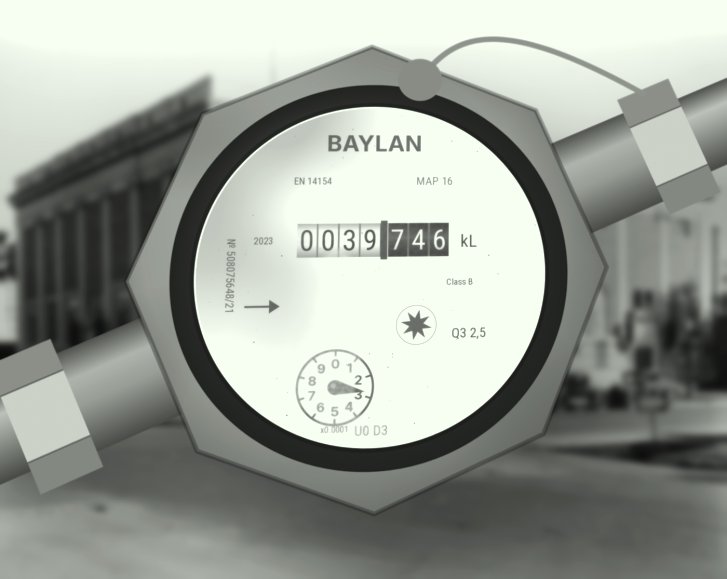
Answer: 39.7462 kL
